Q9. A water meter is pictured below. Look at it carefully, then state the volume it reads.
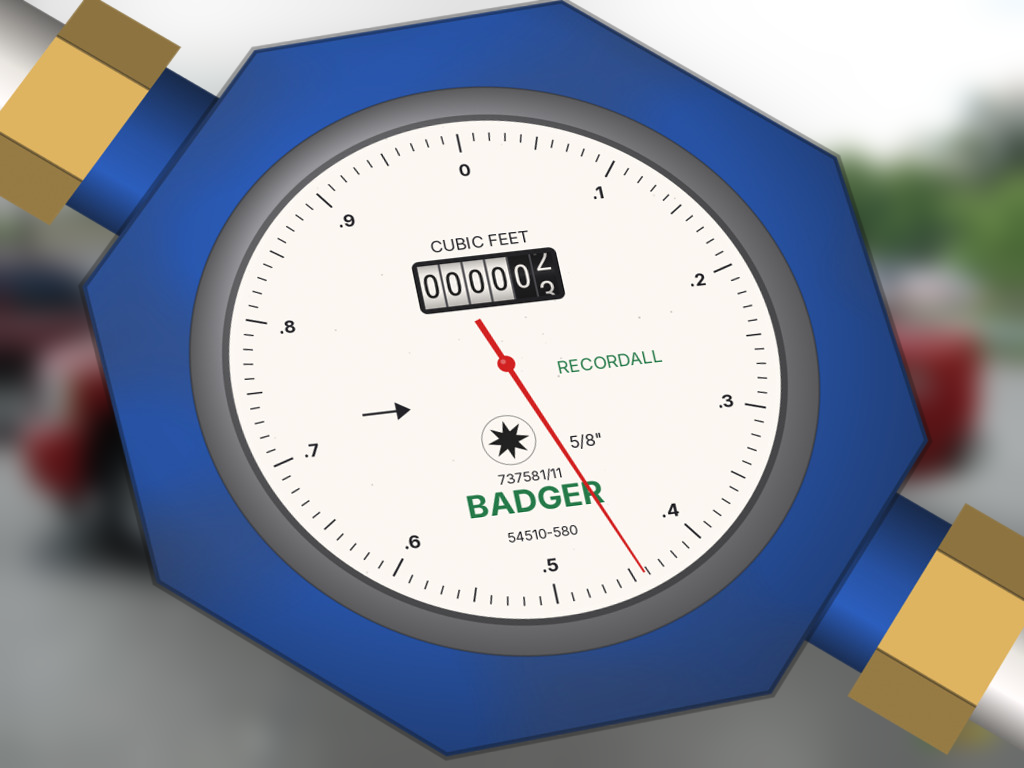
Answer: 2.44 ft³
